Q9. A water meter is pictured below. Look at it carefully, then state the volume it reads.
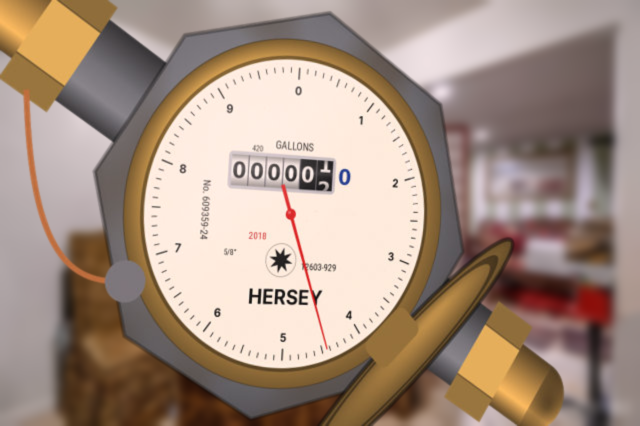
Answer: 14.4 gal
